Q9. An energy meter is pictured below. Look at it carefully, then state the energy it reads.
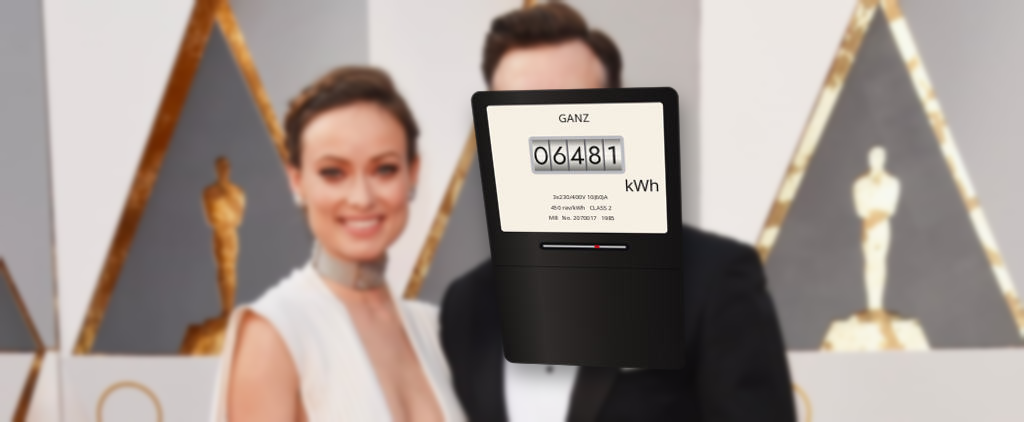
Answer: 6481 kWh
